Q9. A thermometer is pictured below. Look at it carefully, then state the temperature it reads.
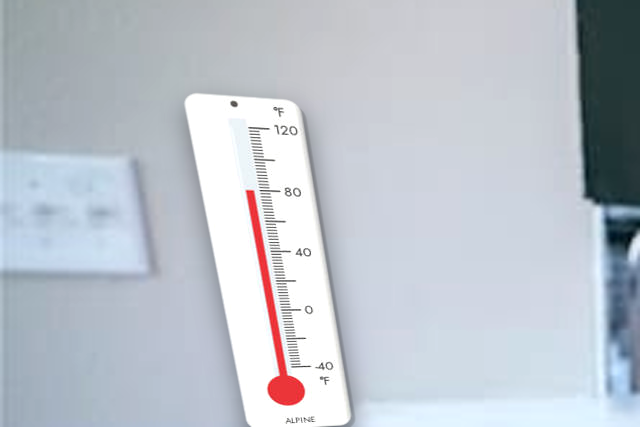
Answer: 80 °F
